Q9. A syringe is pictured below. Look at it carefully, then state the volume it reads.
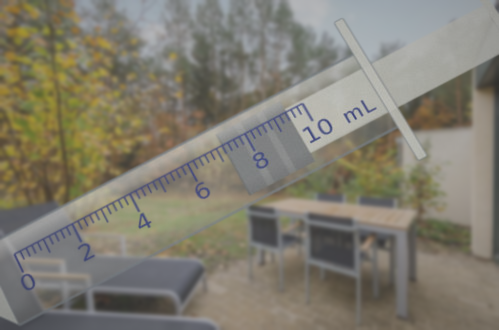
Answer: 7.2 mL
